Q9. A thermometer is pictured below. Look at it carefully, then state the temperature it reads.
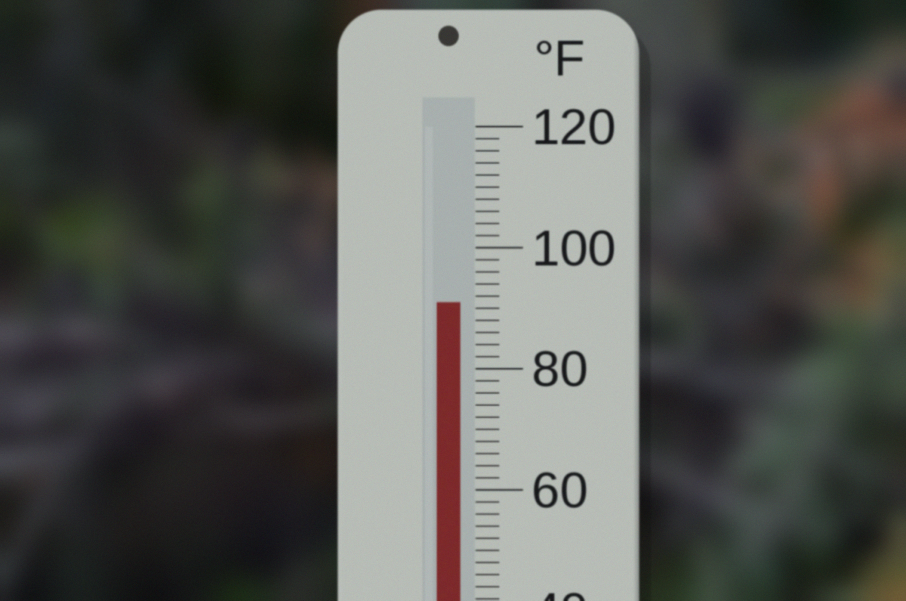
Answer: 91 °F
